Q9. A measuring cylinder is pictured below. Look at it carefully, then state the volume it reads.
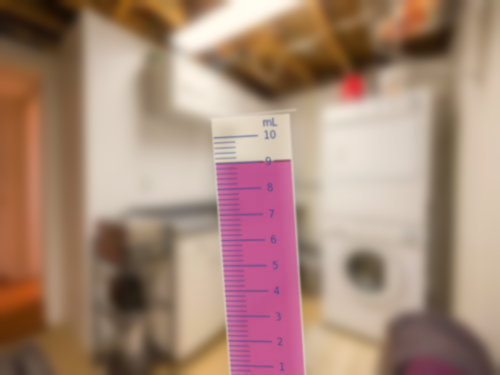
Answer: 9 mL
